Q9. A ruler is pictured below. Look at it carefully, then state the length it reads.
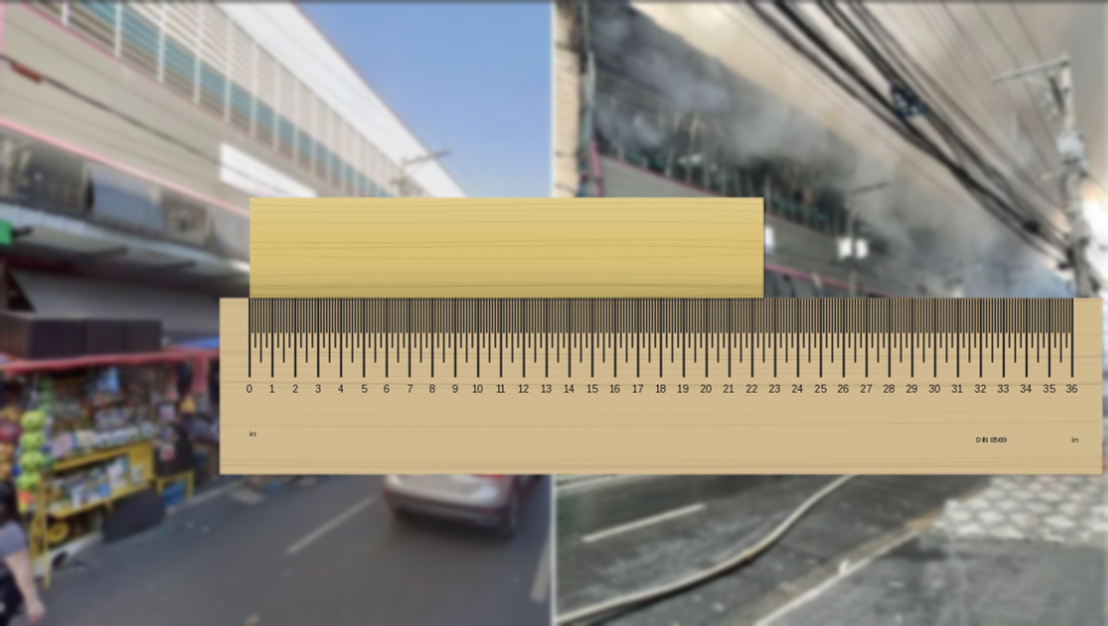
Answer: 22.5 in
